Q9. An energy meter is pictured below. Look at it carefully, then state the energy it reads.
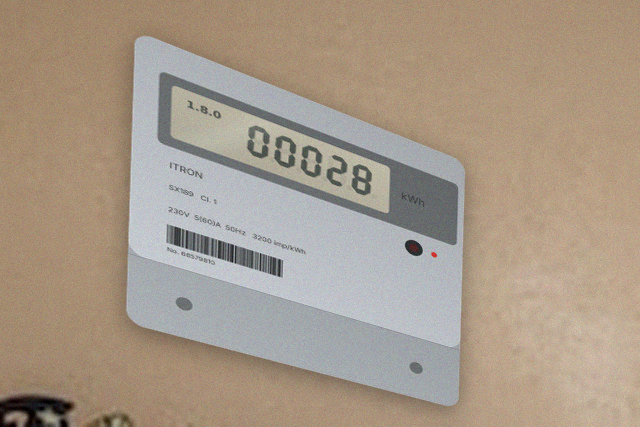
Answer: 28 kWh
